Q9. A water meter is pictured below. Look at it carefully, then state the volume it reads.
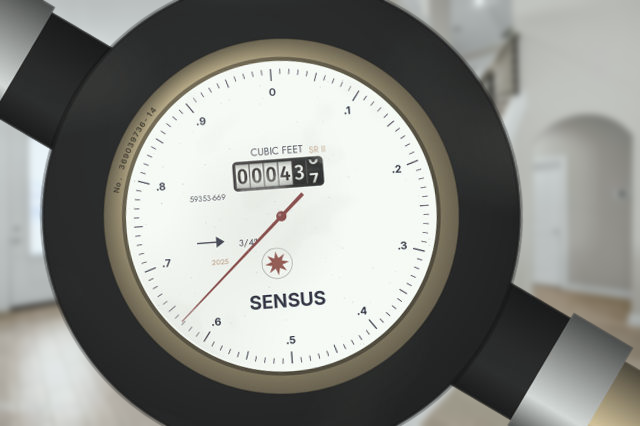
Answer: 436.63 ft³
